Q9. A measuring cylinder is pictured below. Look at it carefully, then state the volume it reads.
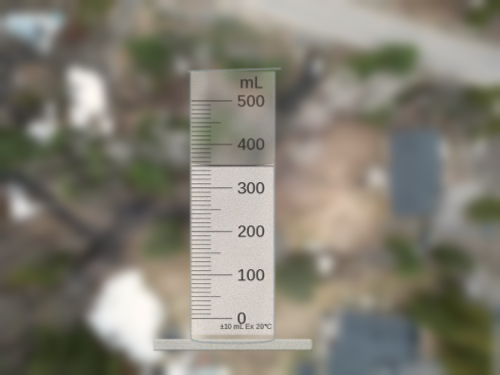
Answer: 350 mL
